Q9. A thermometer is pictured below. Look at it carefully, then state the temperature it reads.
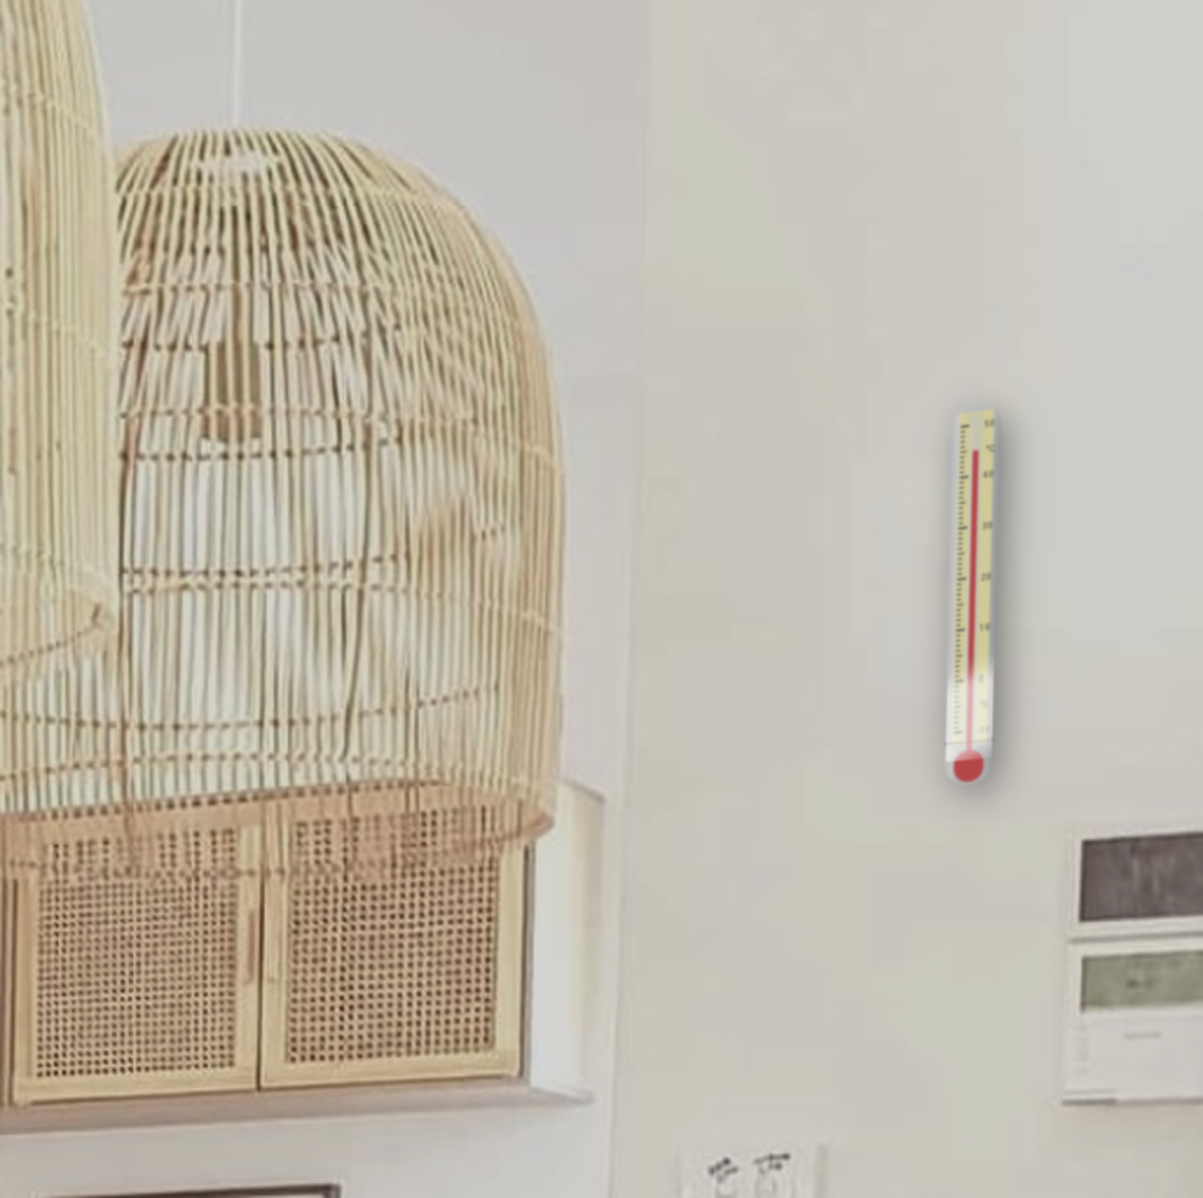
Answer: 45 °C
